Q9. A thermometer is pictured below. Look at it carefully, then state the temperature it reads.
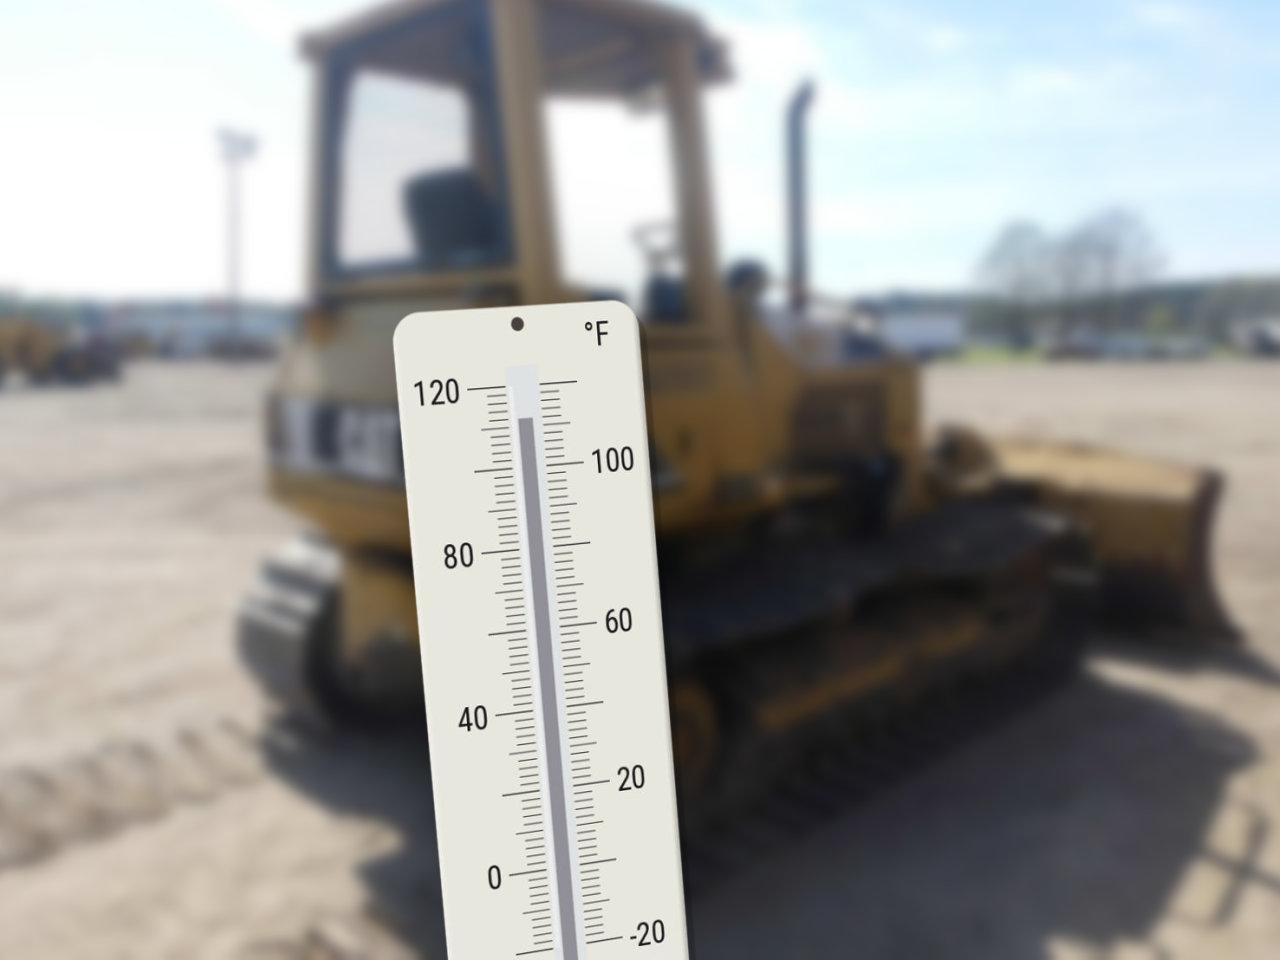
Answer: 112 °F
